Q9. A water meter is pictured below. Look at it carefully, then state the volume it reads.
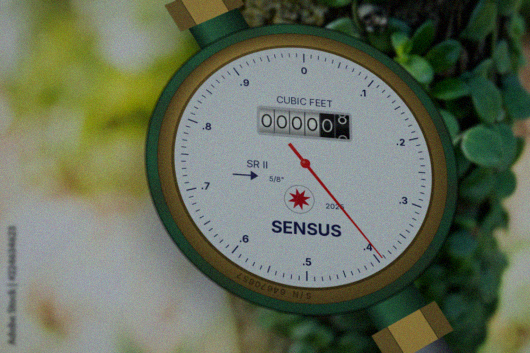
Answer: 8.39 ft³
